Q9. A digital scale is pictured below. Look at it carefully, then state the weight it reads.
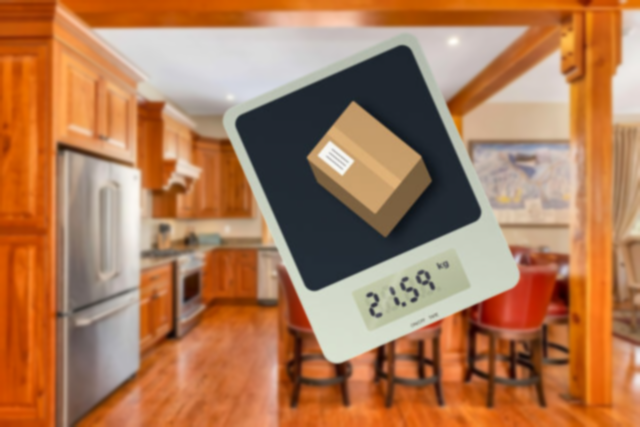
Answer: 21.59 kg
